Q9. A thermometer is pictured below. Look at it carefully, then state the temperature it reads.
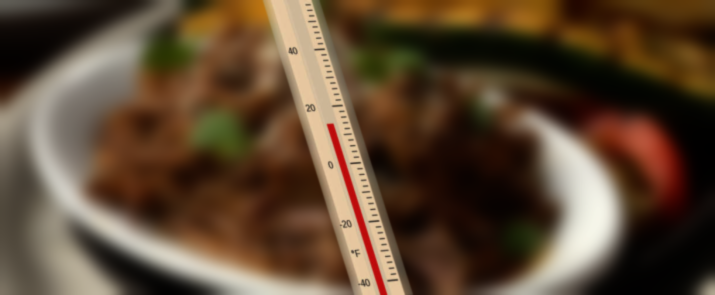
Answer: 14 °F
